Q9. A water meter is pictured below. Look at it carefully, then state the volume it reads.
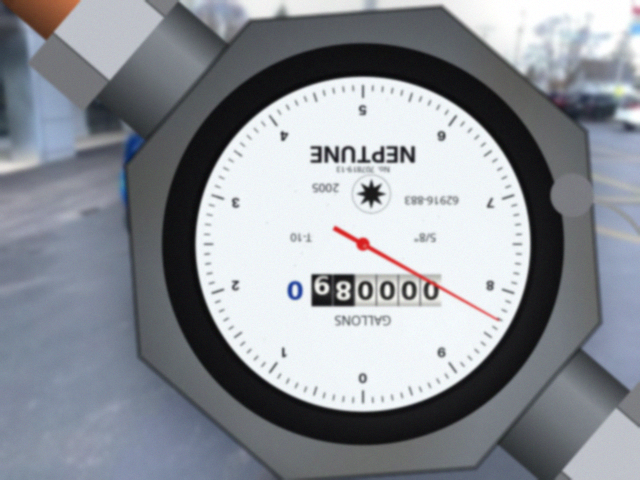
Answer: 888.3 gal
